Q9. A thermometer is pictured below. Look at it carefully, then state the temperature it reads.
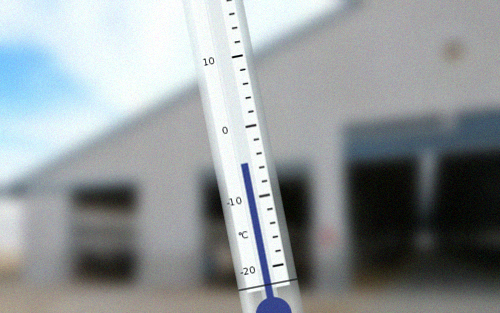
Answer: -5 °C
